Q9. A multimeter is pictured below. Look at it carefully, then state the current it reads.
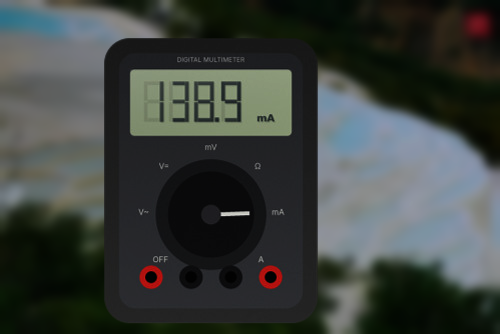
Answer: 138.9 mA
